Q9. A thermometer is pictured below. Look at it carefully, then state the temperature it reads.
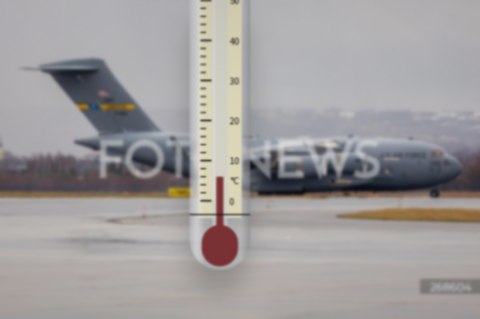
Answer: 6 °C
